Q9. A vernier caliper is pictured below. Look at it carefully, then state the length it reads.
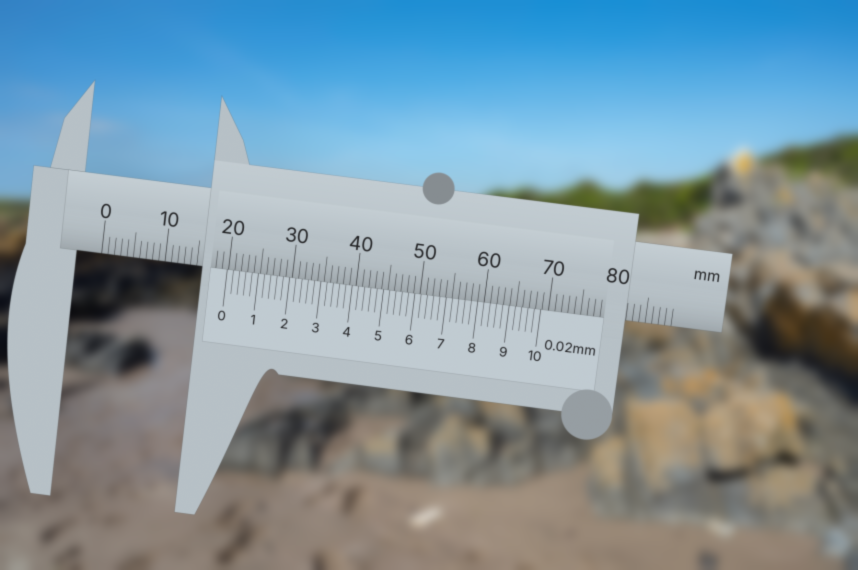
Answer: 19.8 mm
